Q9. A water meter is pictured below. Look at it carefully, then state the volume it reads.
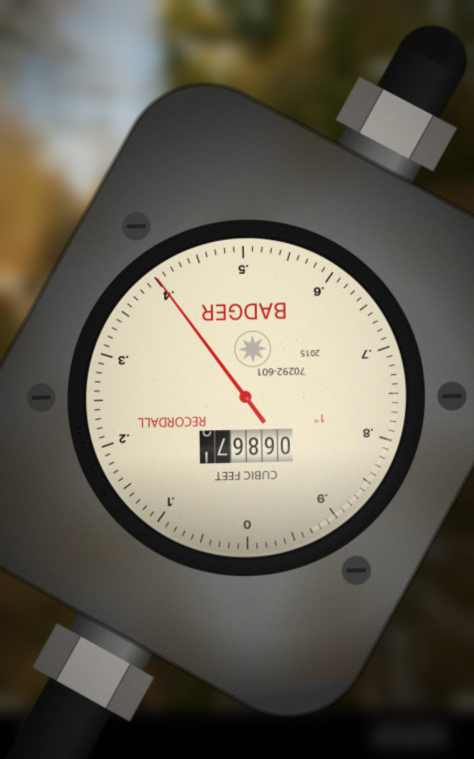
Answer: 68671.40 ft³
